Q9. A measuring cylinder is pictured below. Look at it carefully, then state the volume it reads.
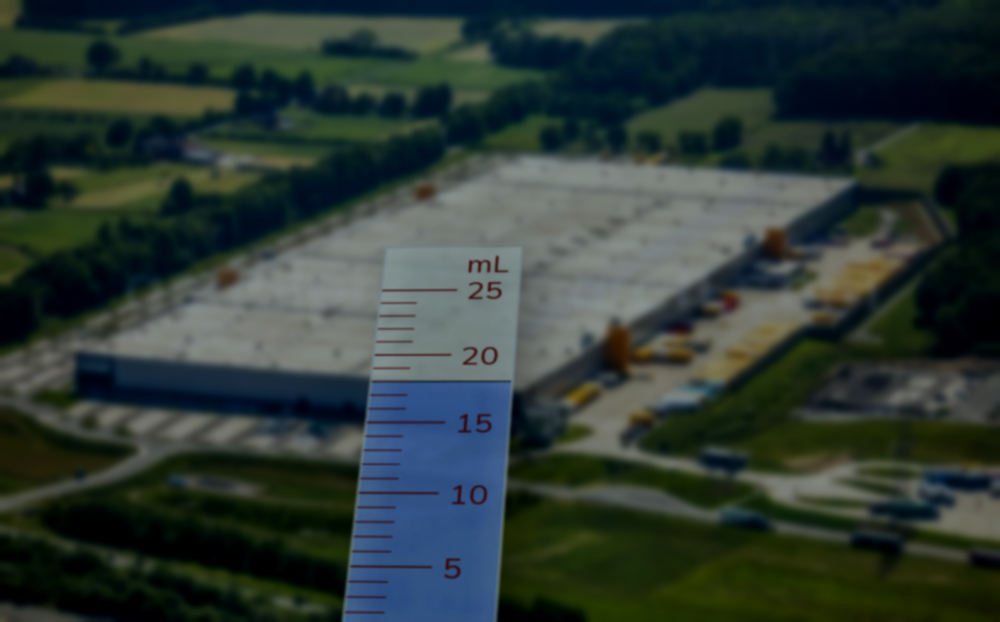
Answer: 18 mL
